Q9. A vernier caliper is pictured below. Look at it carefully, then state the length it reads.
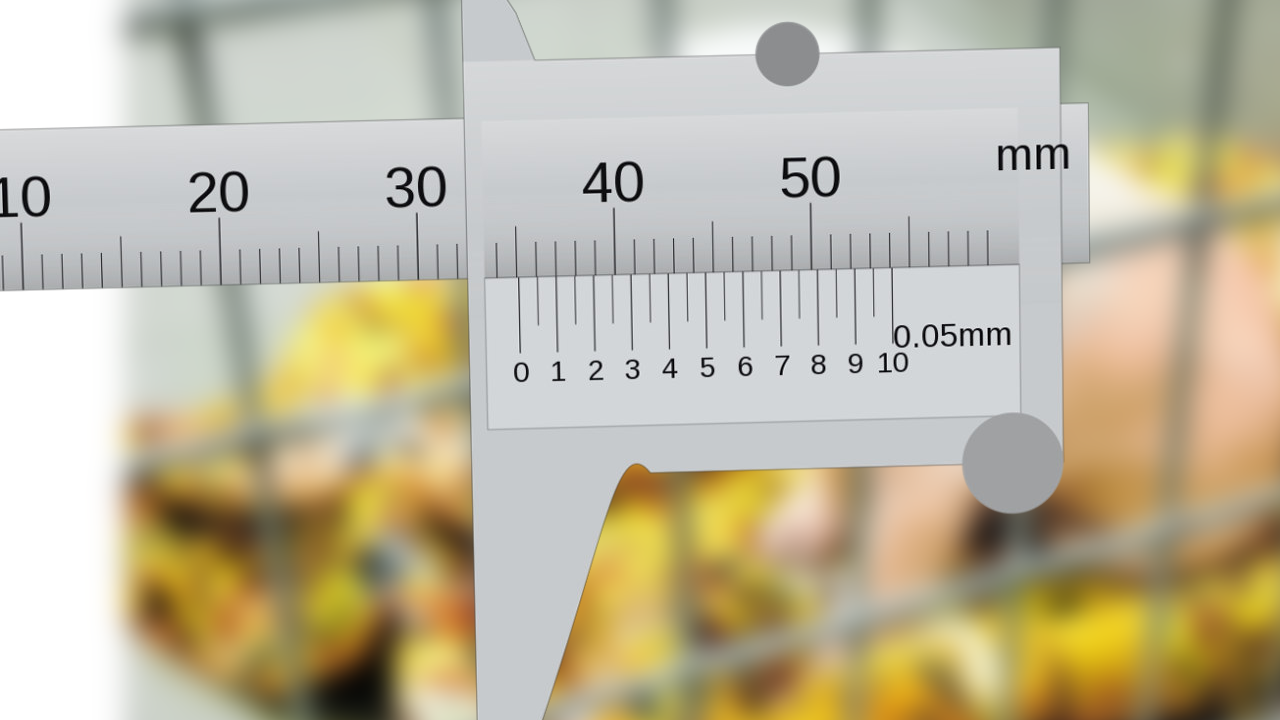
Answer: 35.1 mm
